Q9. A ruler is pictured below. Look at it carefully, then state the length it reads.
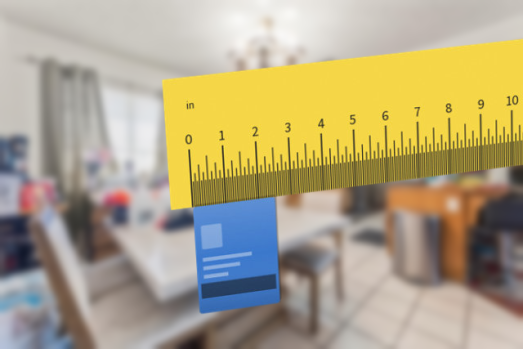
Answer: 2.5 in
